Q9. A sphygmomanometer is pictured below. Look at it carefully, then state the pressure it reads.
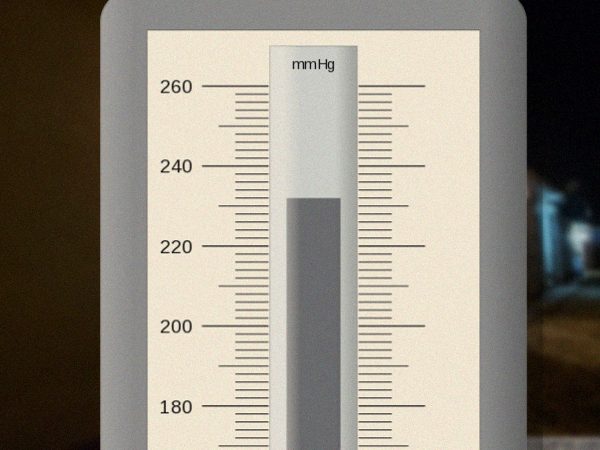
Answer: 232 mmHg
